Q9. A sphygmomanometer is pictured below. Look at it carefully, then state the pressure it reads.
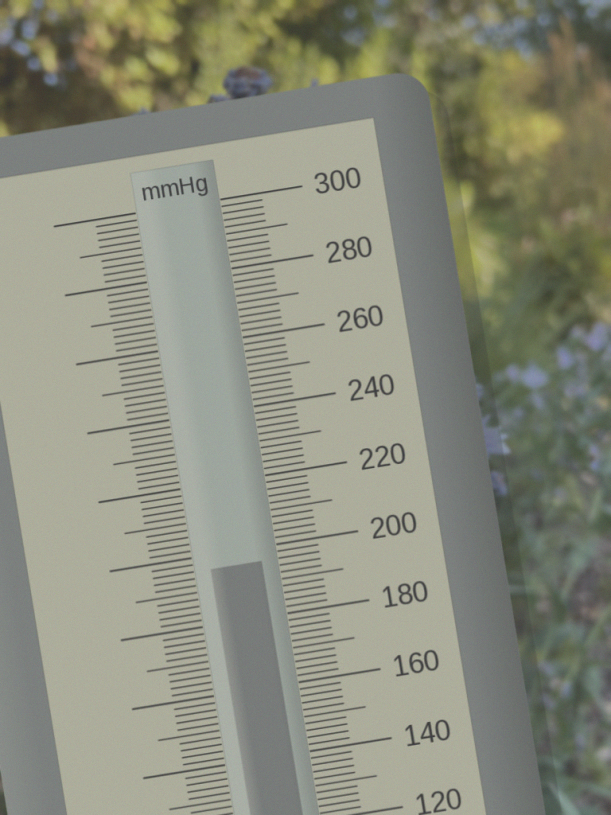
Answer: 196 mmHg
